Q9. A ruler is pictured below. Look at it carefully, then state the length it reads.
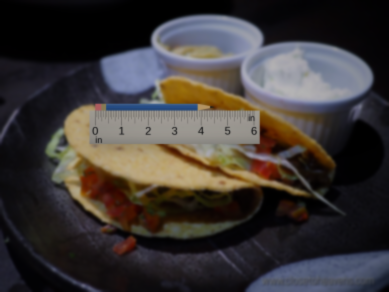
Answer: 4.5 in
